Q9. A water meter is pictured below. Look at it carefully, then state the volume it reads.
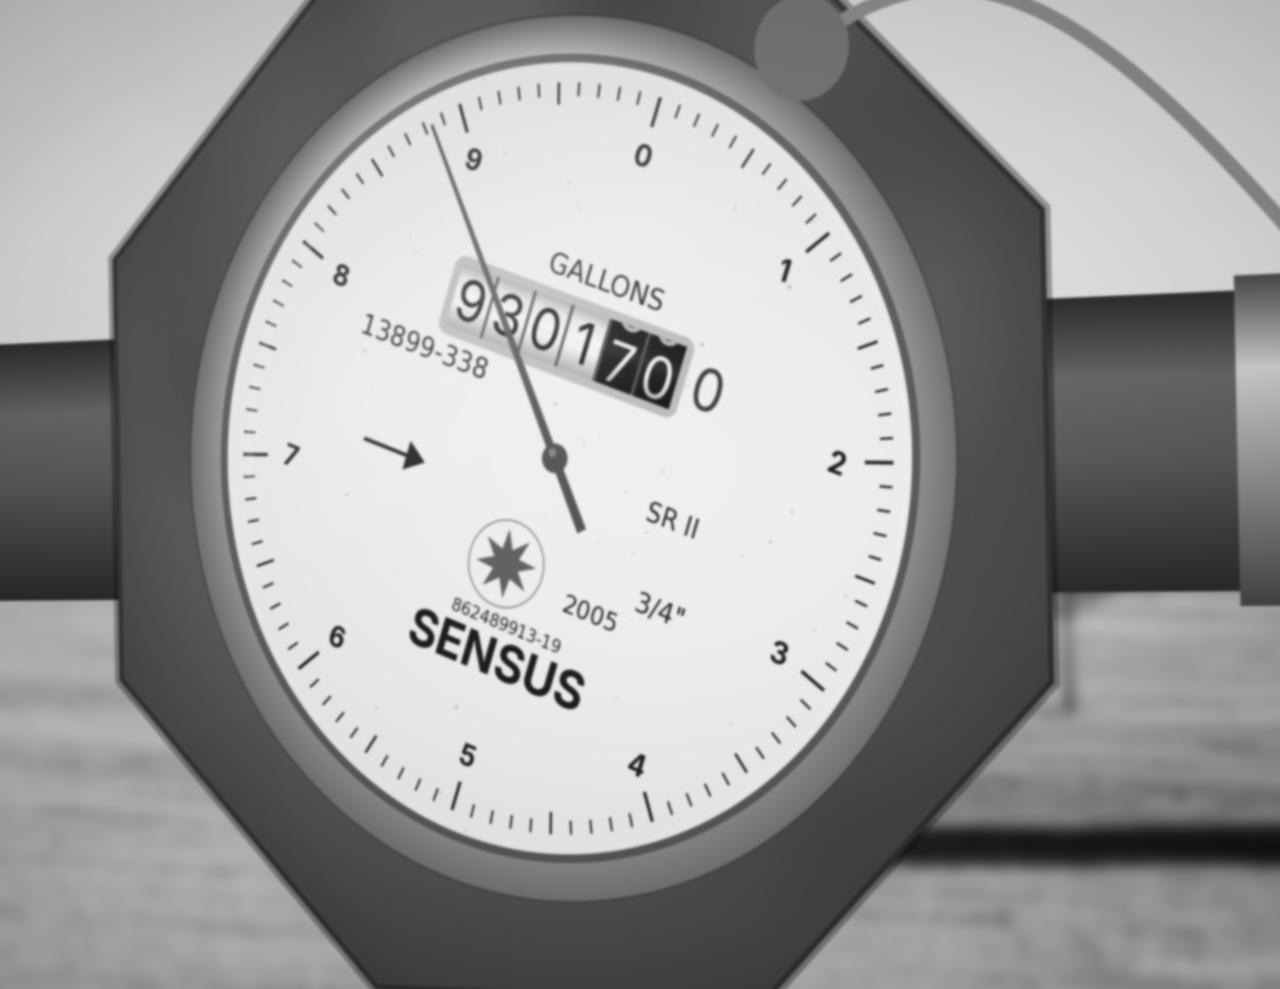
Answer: 9301698.8 gal
